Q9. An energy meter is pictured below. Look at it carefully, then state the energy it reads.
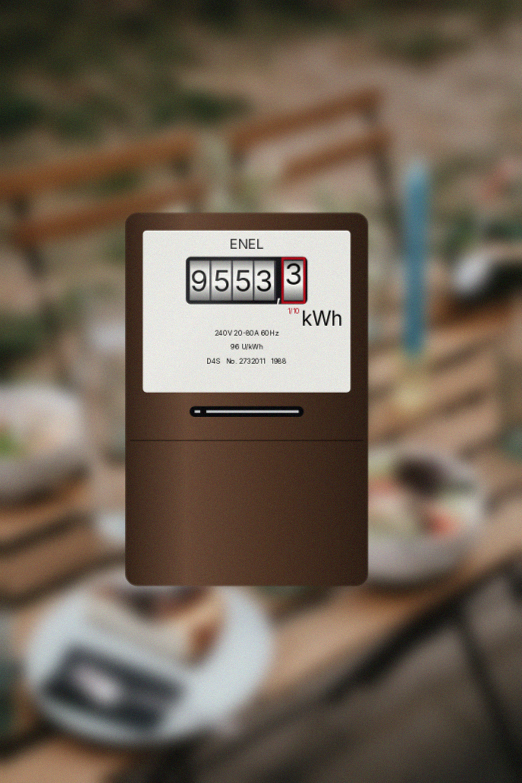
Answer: 9553.3 kWh
